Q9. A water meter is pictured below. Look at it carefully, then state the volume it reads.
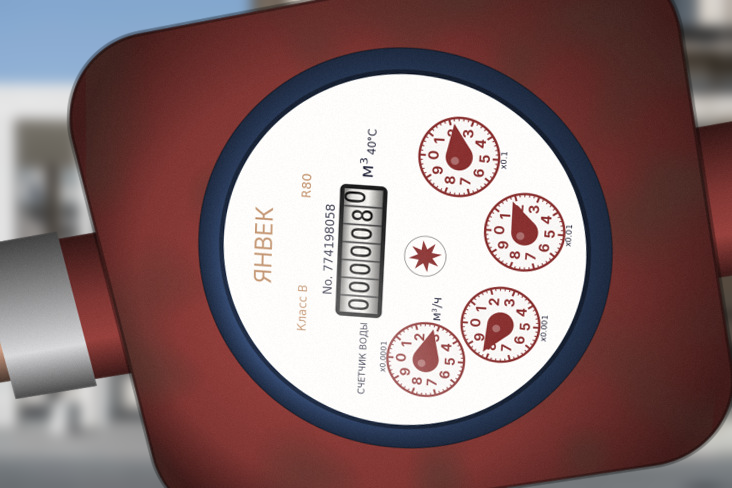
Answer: 80.2182 m³
